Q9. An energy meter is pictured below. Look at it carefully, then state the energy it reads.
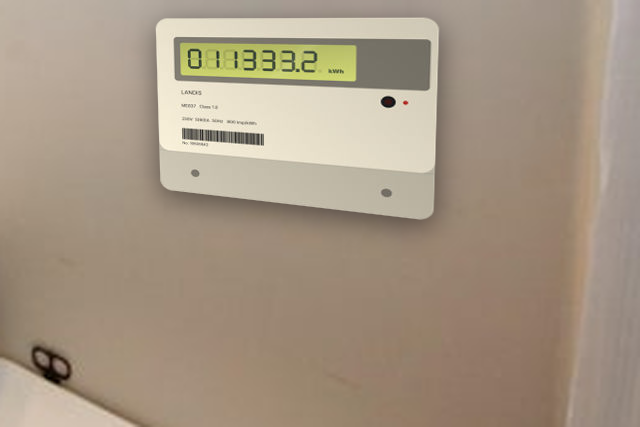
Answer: 11333.2 kWh
